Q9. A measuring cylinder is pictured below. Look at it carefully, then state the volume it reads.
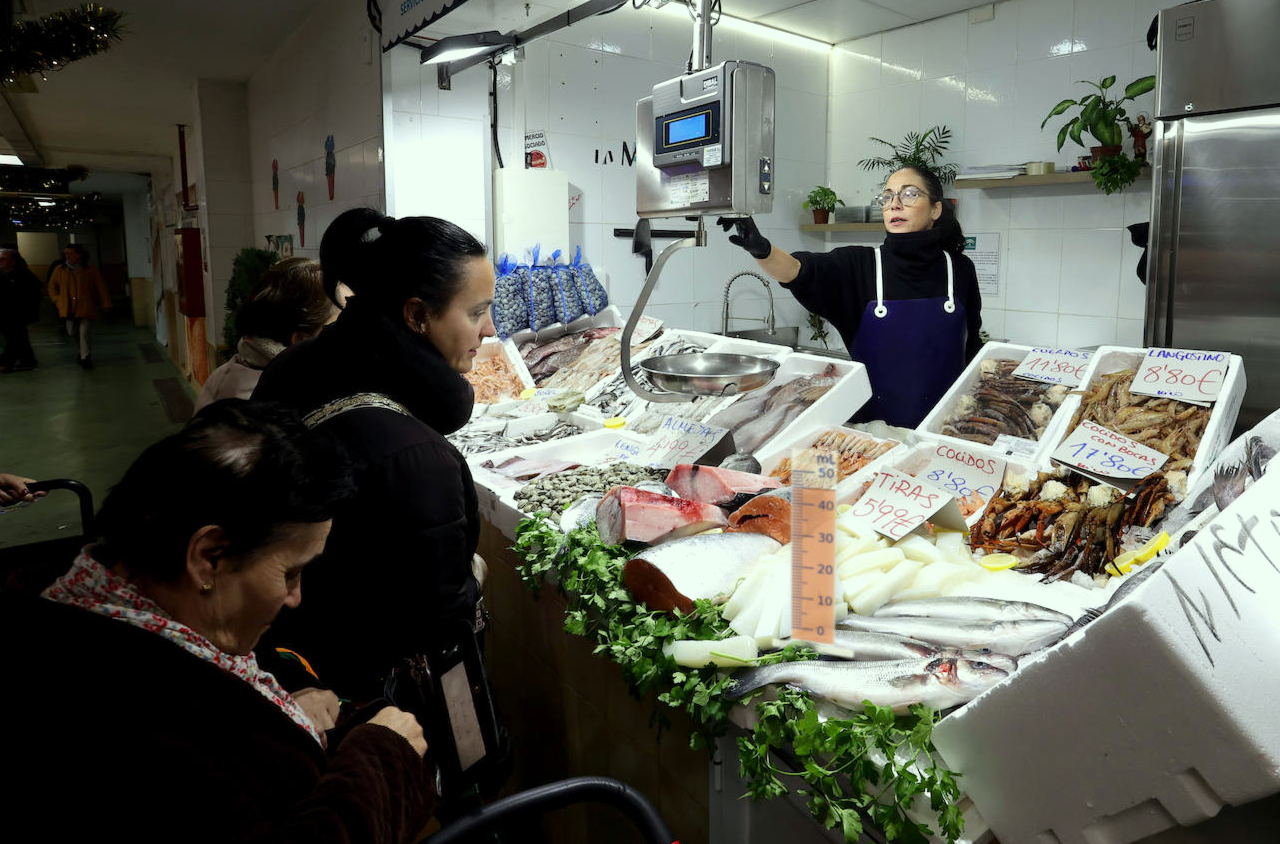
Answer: 45 mL
